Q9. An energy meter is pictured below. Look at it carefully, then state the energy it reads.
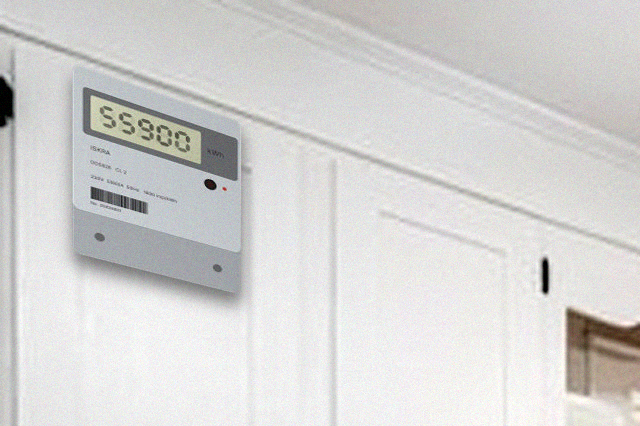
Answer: 55900 kWh
